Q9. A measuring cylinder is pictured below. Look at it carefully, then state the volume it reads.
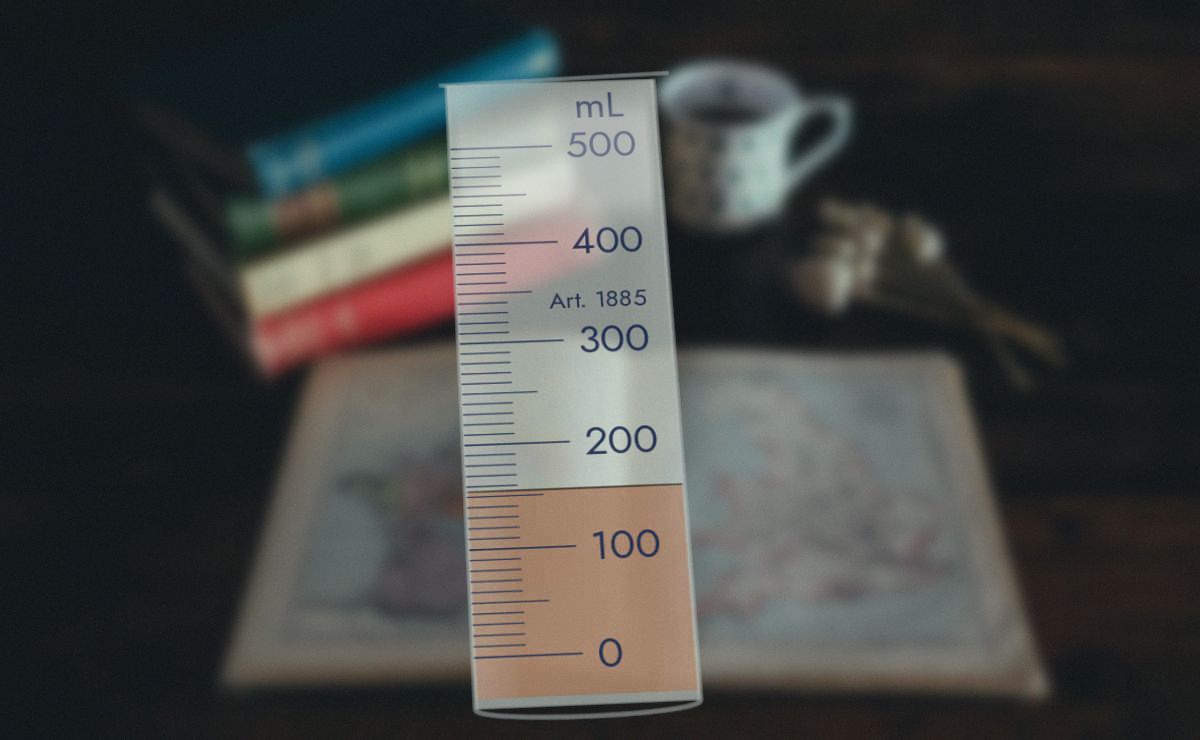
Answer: 155 mL
